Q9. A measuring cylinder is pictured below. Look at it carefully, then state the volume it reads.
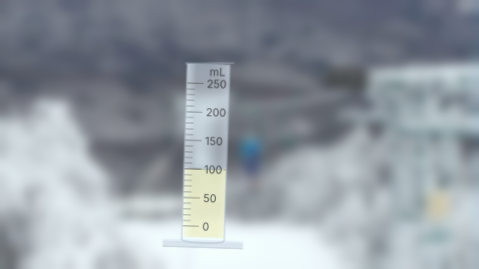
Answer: 100 mL
